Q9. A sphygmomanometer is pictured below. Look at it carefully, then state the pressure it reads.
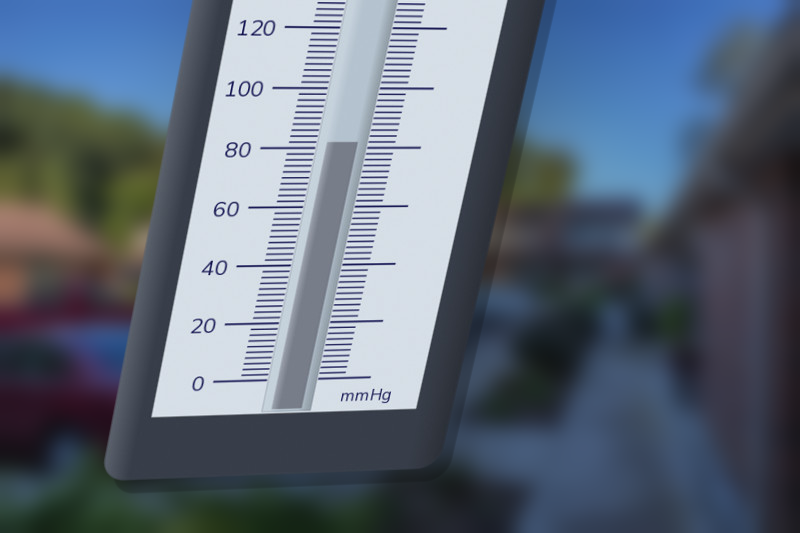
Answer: 82 mmHg
